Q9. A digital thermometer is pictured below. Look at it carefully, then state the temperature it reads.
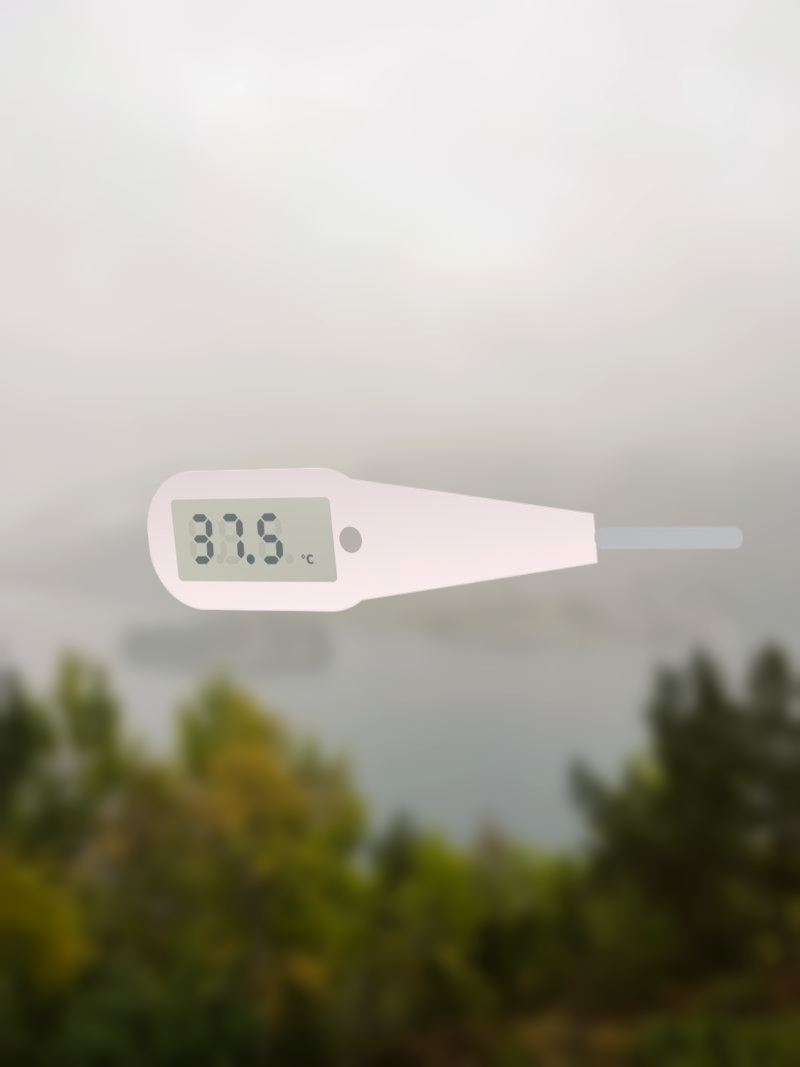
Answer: 37.5 °C
